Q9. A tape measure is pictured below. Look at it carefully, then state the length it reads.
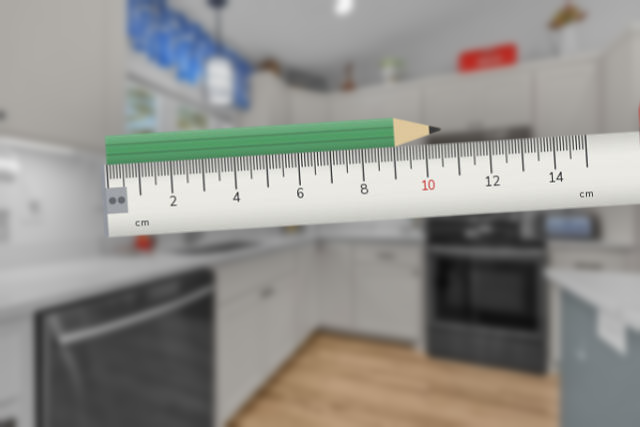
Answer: 10.5 cm
